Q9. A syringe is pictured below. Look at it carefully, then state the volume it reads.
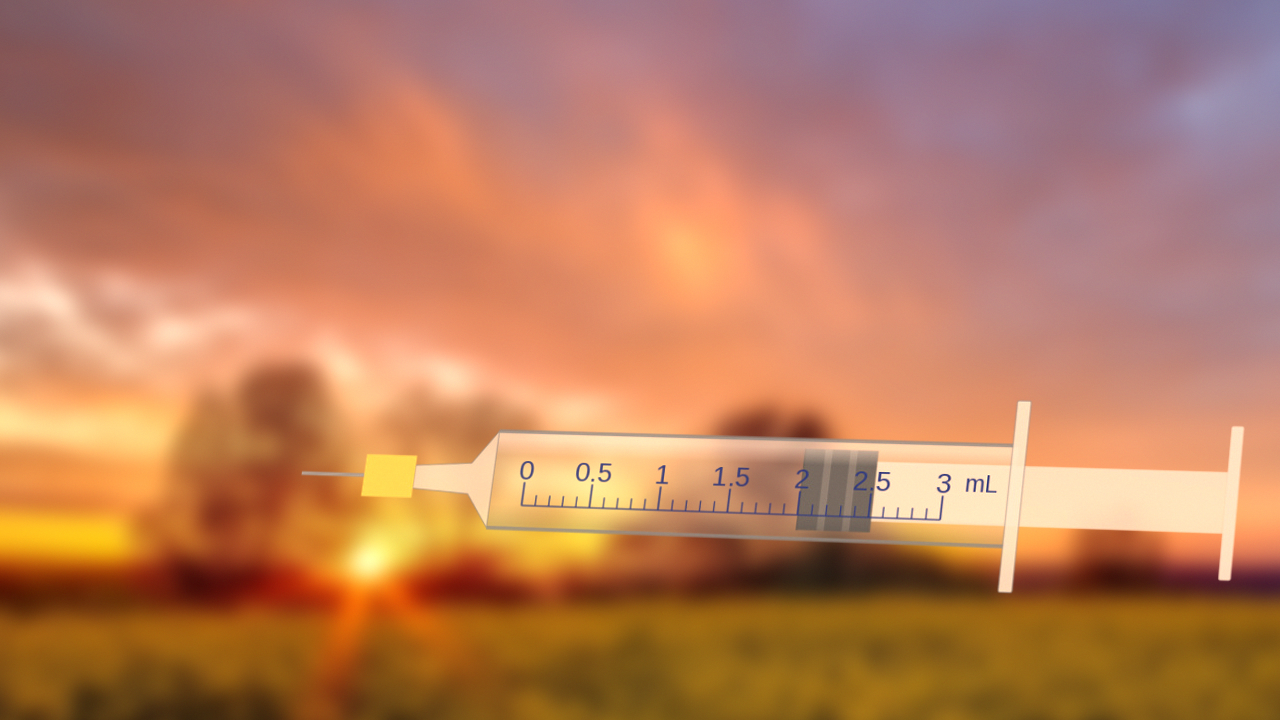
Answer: 2 mL
